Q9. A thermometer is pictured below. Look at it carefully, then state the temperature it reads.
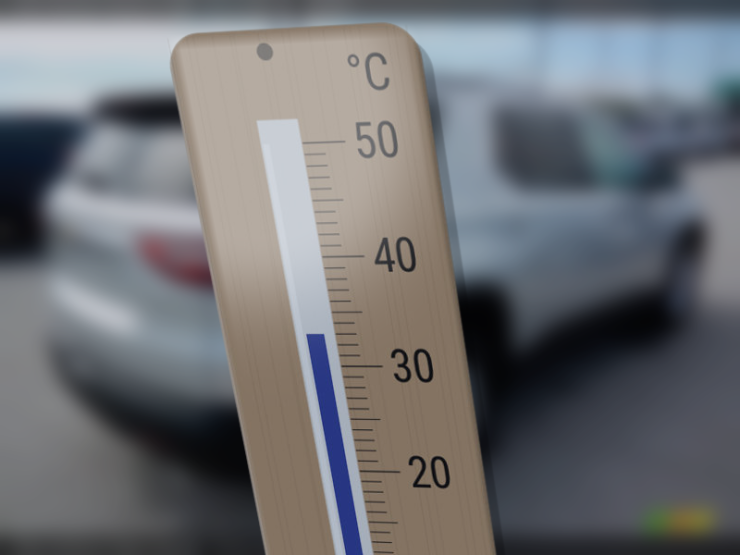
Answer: 33 °C
